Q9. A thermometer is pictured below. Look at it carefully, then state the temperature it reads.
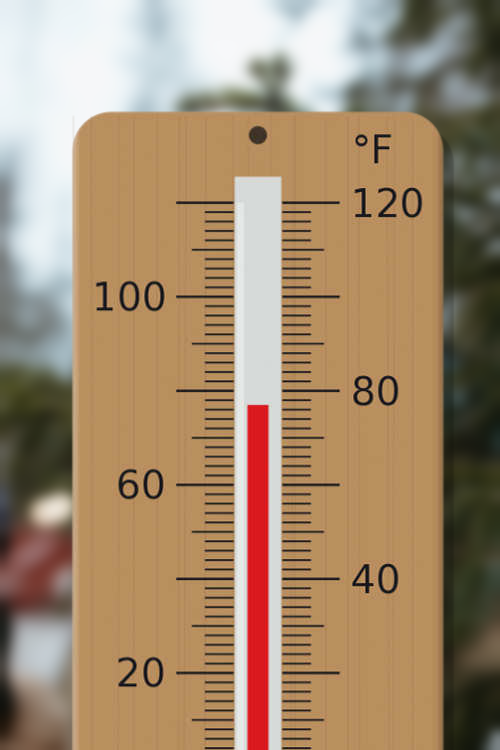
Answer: 77 °F
